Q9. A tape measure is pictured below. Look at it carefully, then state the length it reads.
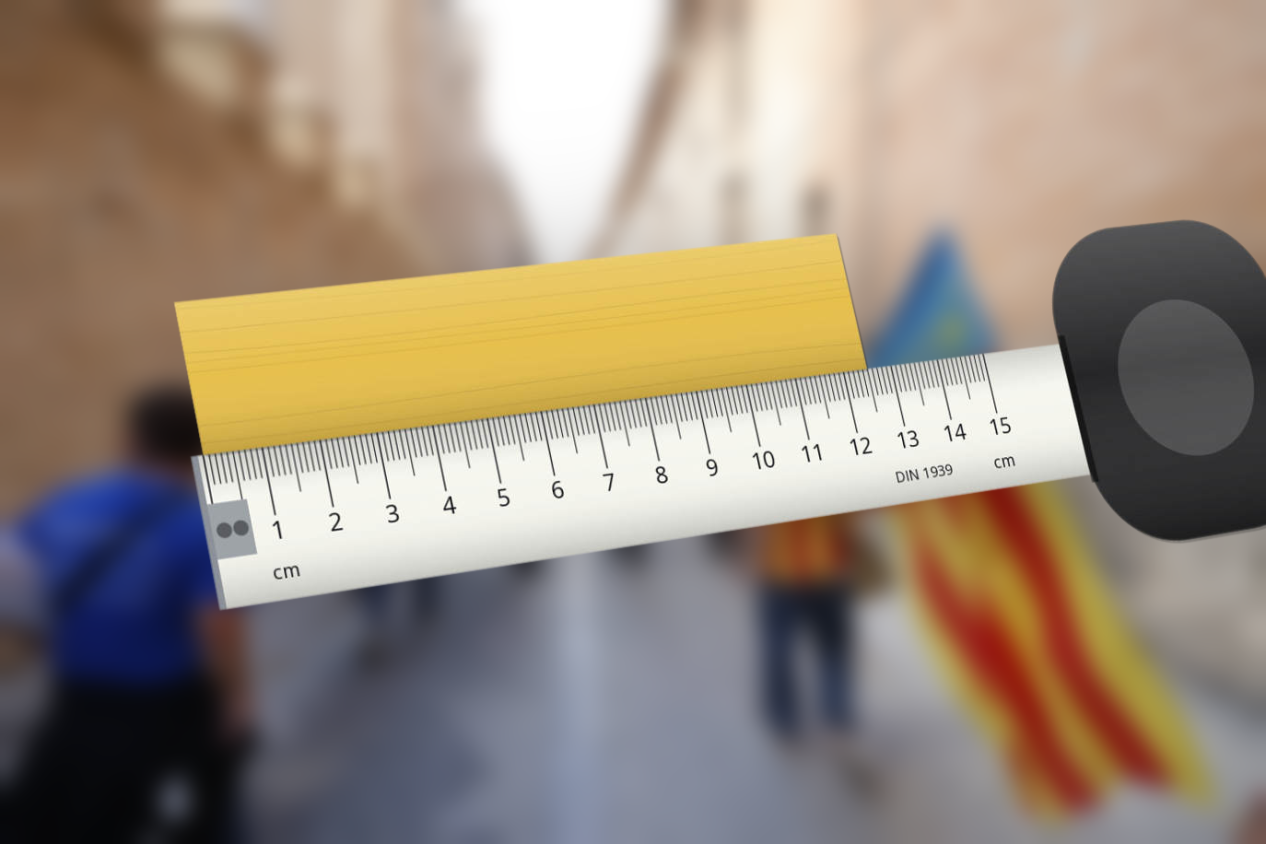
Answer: 12.5 cm
